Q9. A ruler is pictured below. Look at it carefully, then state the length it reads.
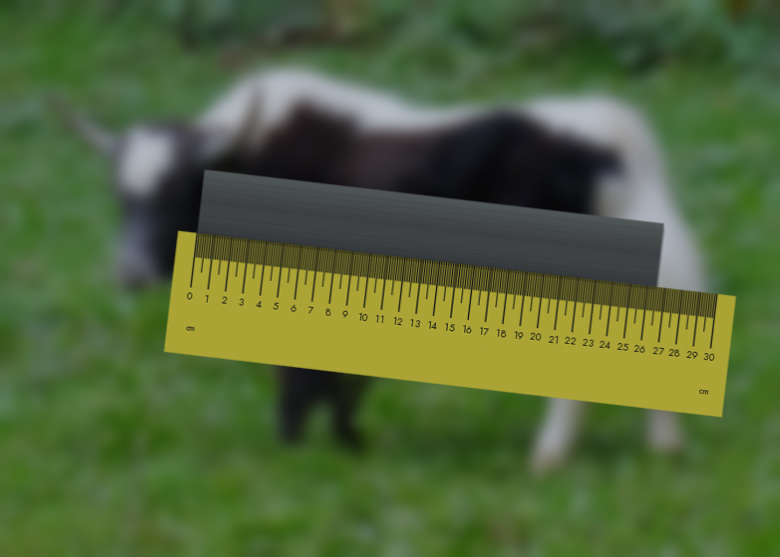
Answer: 26.5 cm
